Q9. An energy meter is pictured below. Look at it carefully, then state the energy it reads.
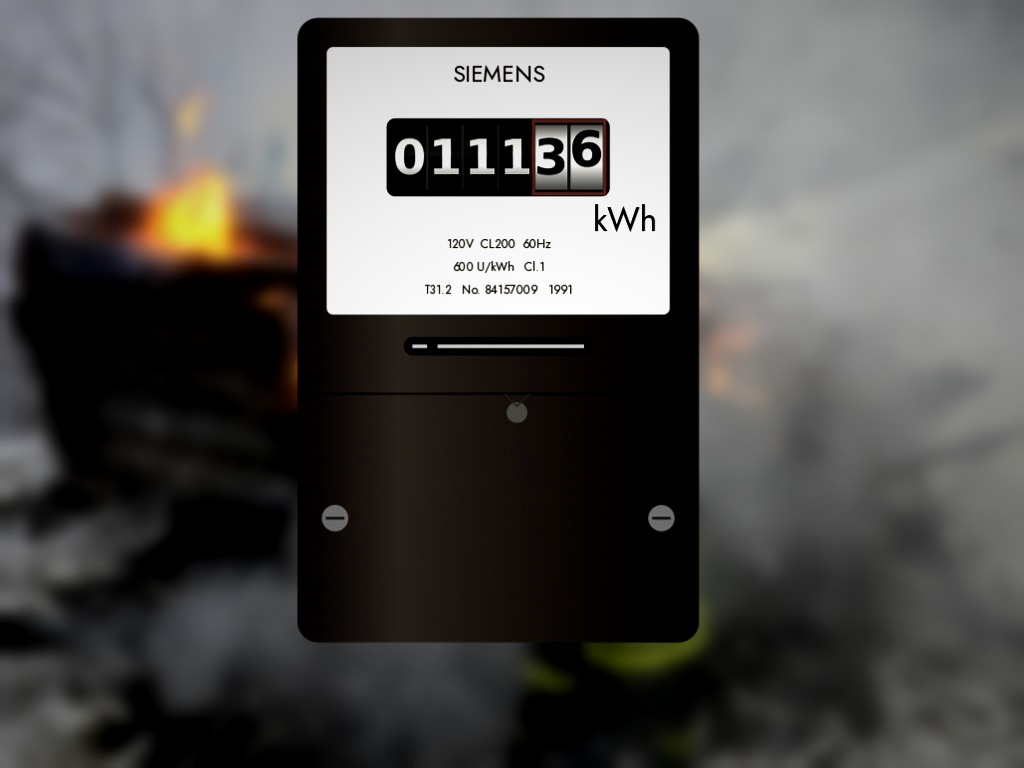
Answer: 111.36 kWh
